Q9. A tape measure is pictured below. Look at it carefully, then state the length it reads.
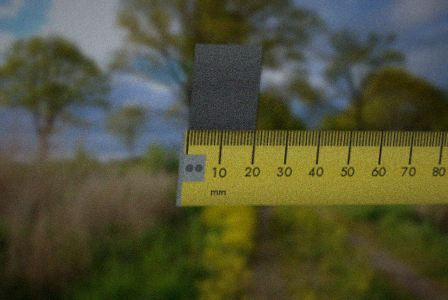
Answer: 20 mm
